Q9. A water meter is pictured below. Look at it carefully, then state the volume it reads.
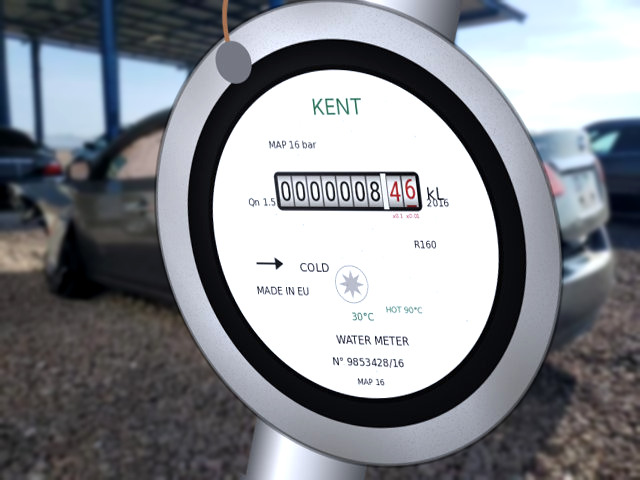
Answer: 8.46 kL
